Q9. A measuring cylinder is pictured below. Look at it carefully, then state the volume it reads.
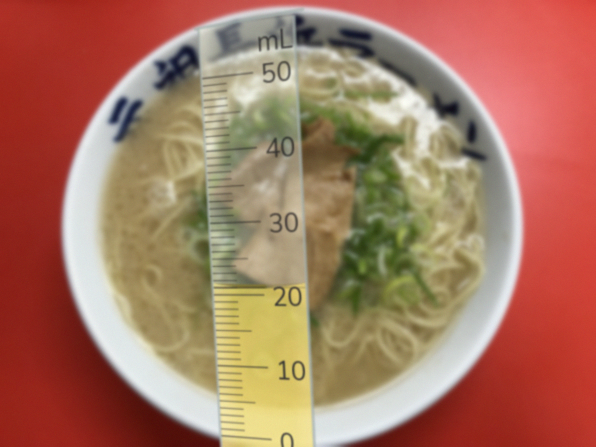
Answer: 21 mL
